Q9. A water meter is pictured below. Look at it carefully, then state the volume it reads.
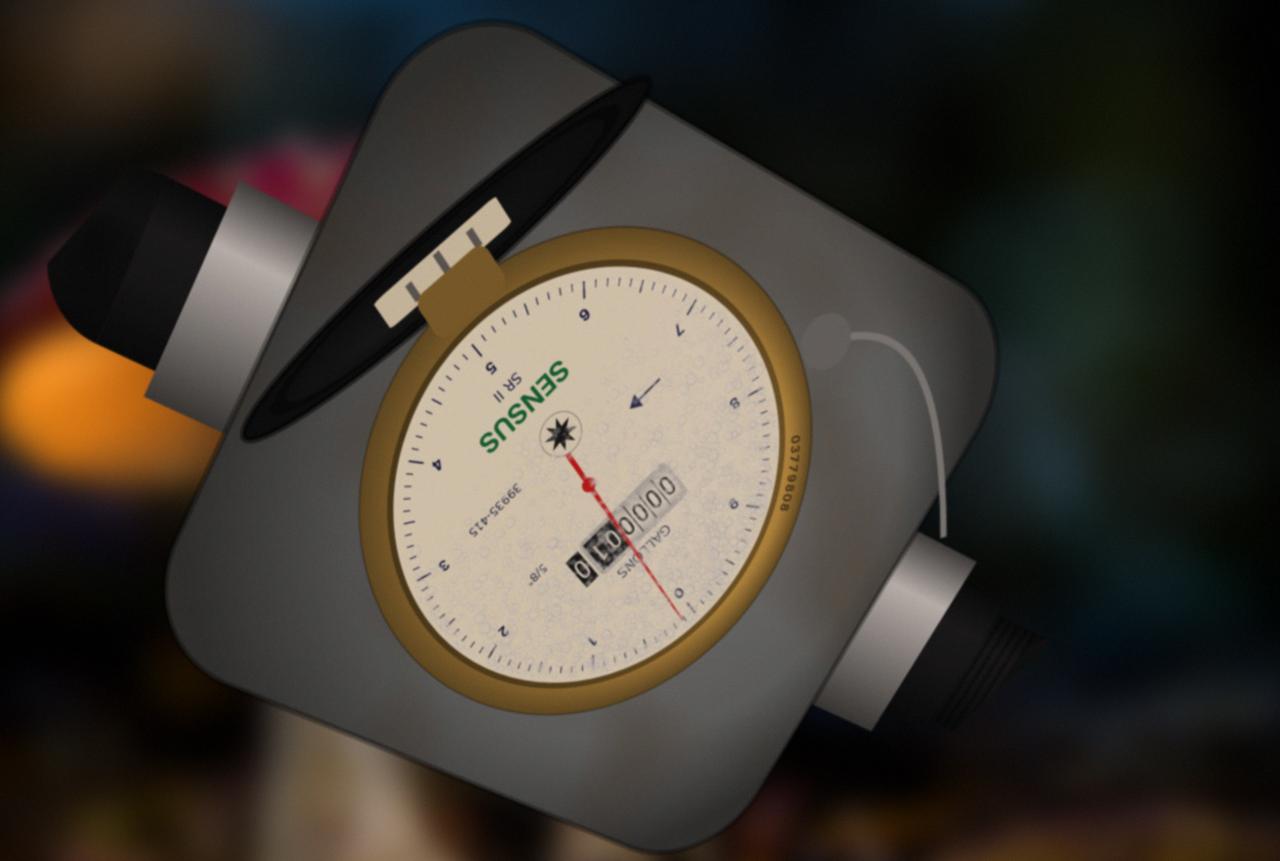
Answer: 10.1 gal
